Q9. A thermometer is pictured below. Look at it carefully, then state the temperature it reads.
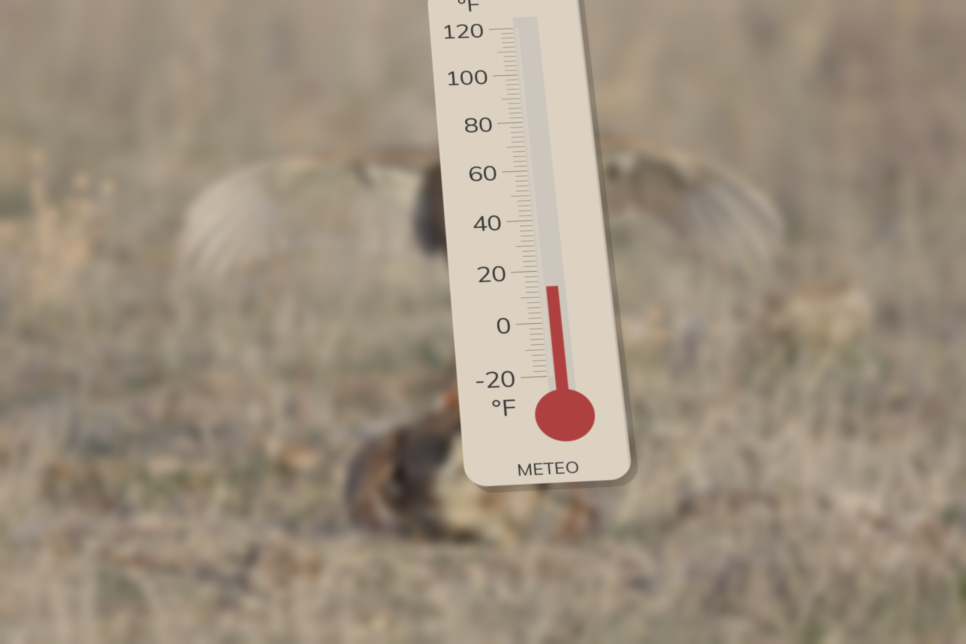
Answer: 14 °F
